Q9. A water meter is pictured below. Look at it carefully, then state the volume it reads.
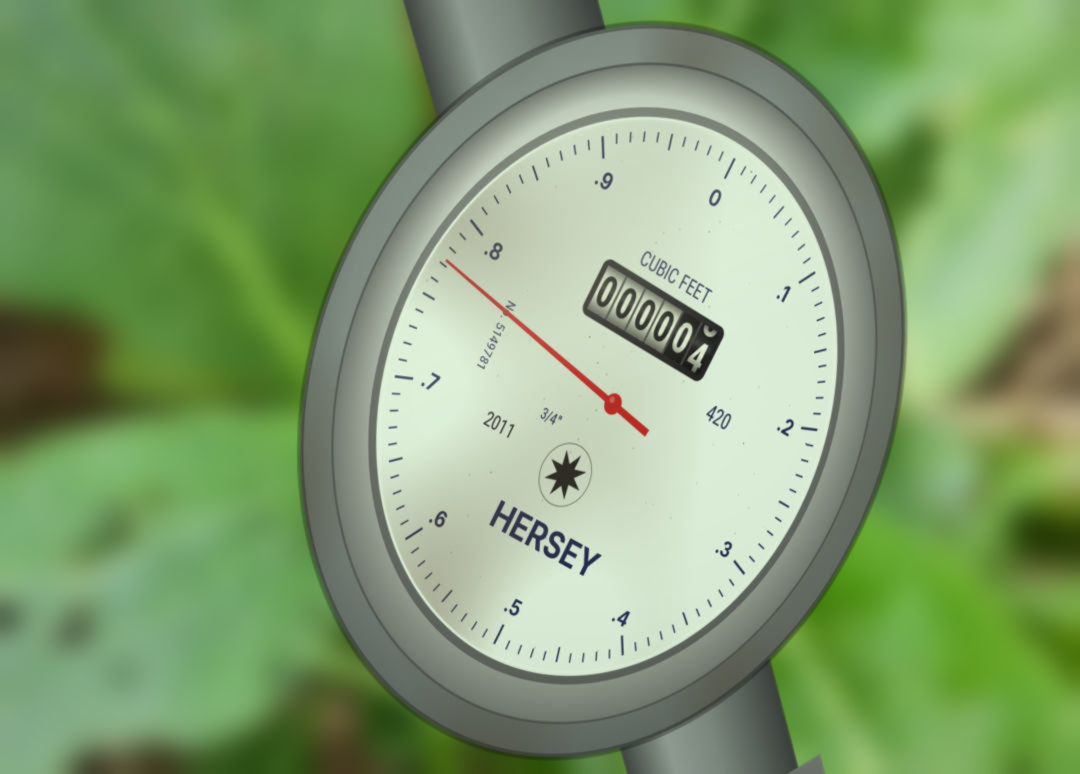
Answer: 3.77 ft³
